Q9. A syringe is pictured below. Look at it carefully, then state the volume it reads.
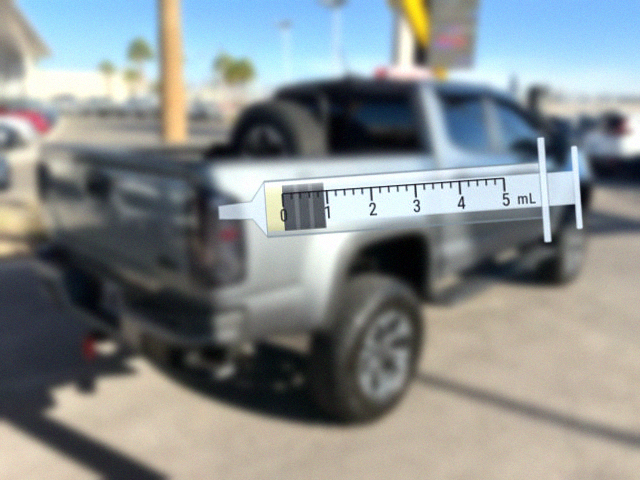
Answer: 0 mL
